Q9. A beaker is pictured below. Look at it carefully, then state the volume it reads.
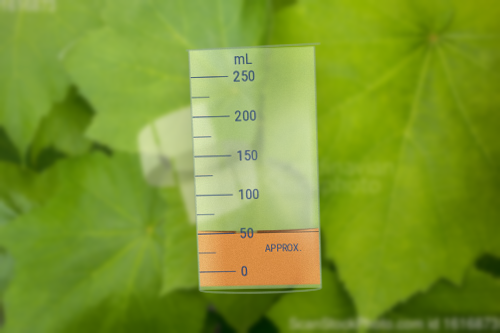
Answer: 50 mL
